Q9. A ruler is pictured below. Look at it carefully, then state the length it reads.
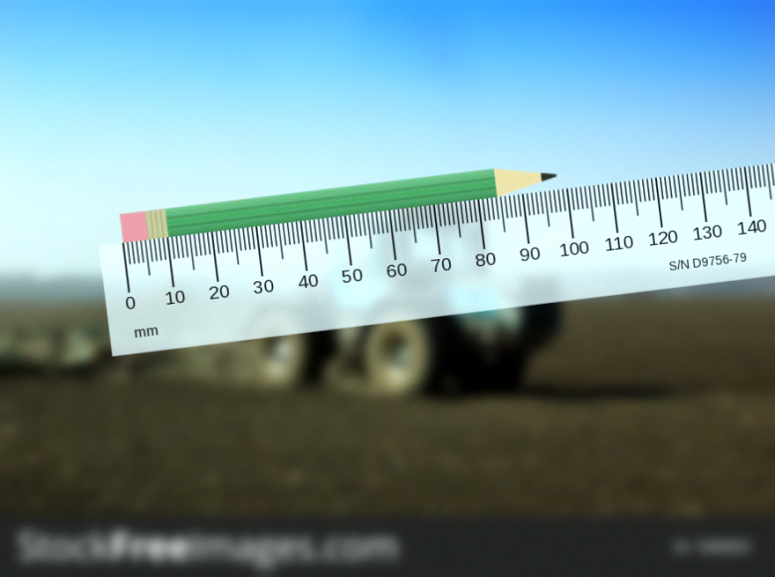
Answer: 98 mm
